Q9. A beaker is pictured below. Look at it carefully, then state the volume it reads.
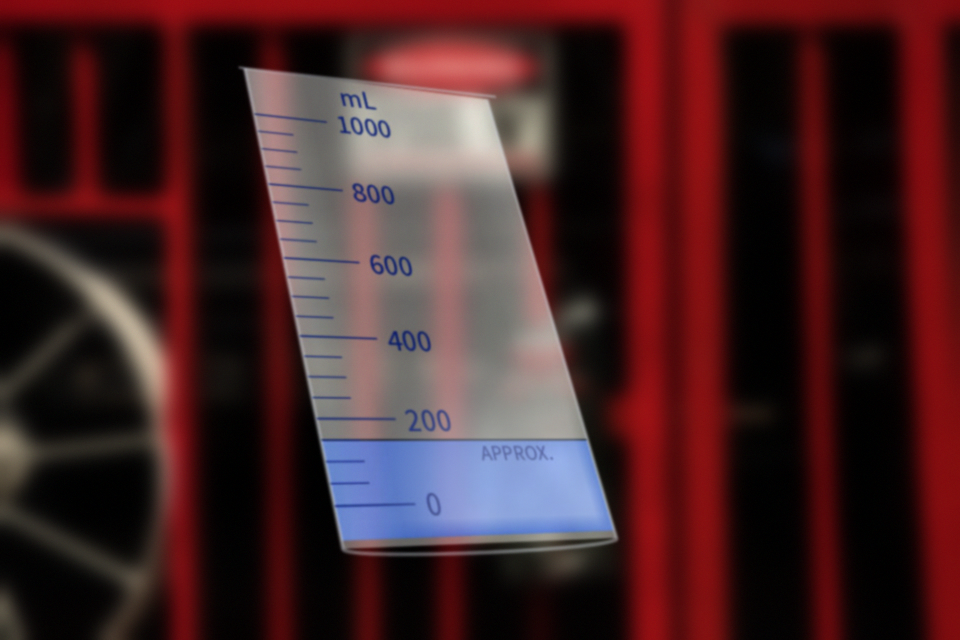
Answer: 150 mL
